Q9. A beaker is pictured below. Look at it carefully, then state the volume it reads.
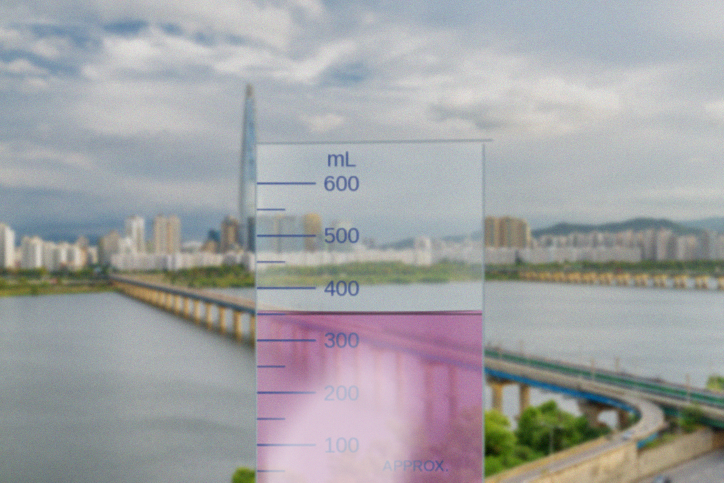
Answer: 350 mL
